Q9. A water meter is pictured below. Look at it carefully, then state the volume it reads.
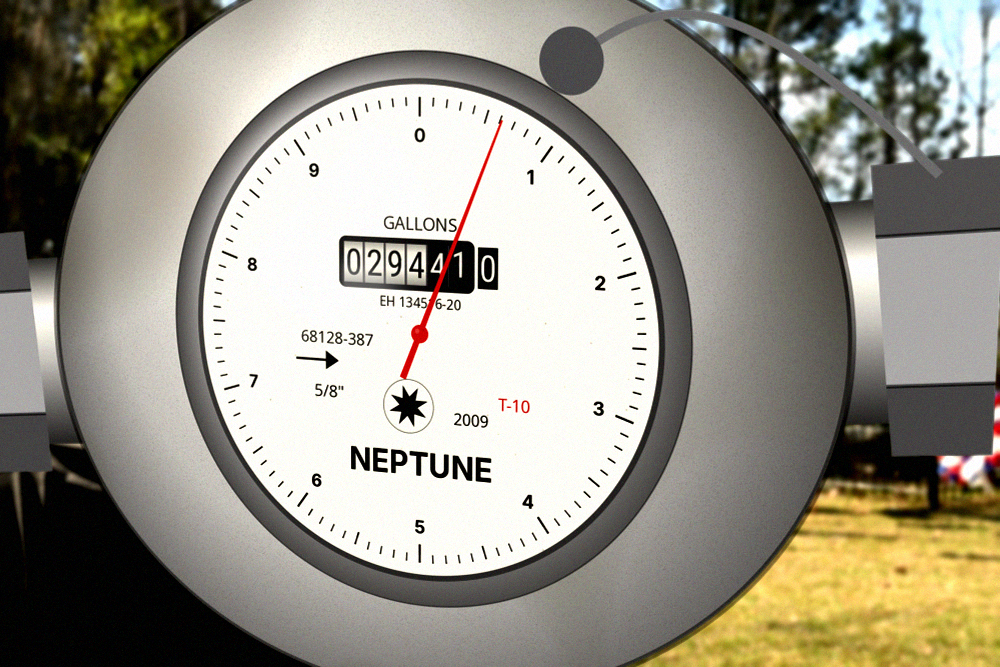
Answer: 294410.6 gal
